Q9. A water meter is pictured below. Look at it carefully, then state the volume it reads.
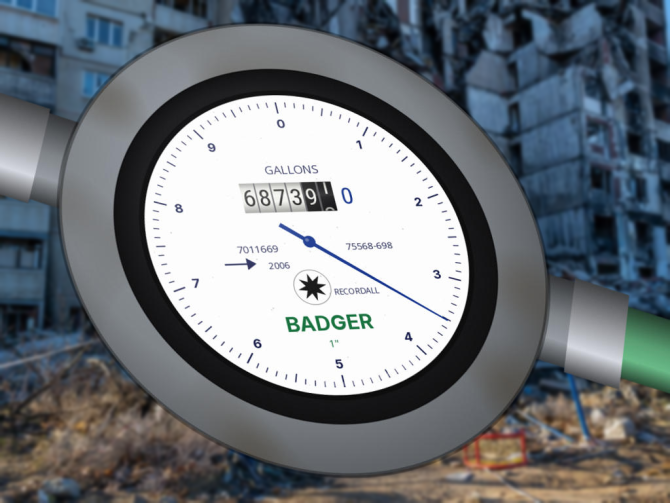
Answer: 6873913.5 gal
